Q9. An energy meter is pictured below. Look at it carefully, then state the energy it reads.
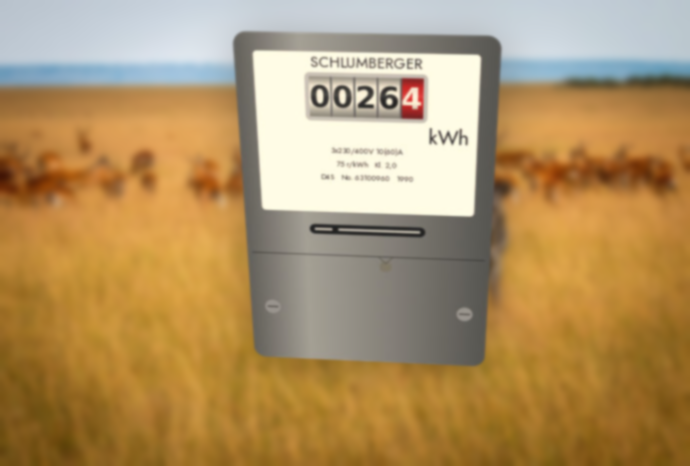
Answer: 26.4 kWh
